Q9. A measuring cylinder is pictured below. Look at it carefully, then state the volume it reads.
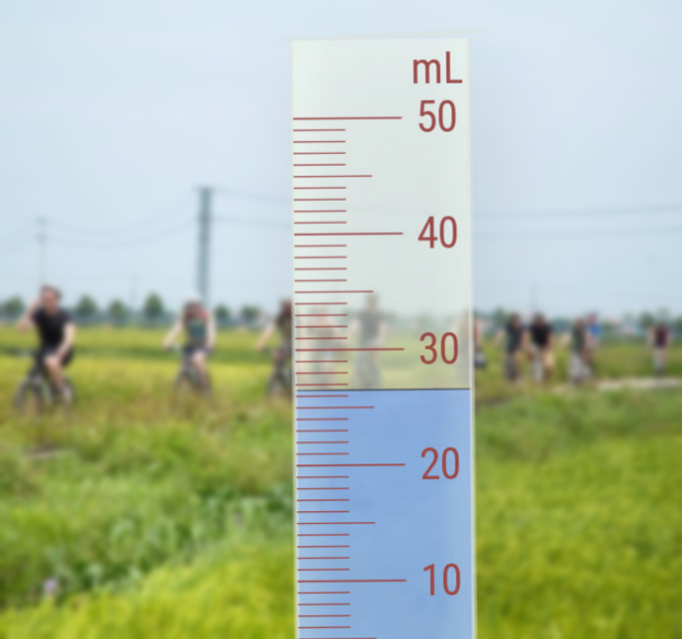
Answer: 26.5 mL
